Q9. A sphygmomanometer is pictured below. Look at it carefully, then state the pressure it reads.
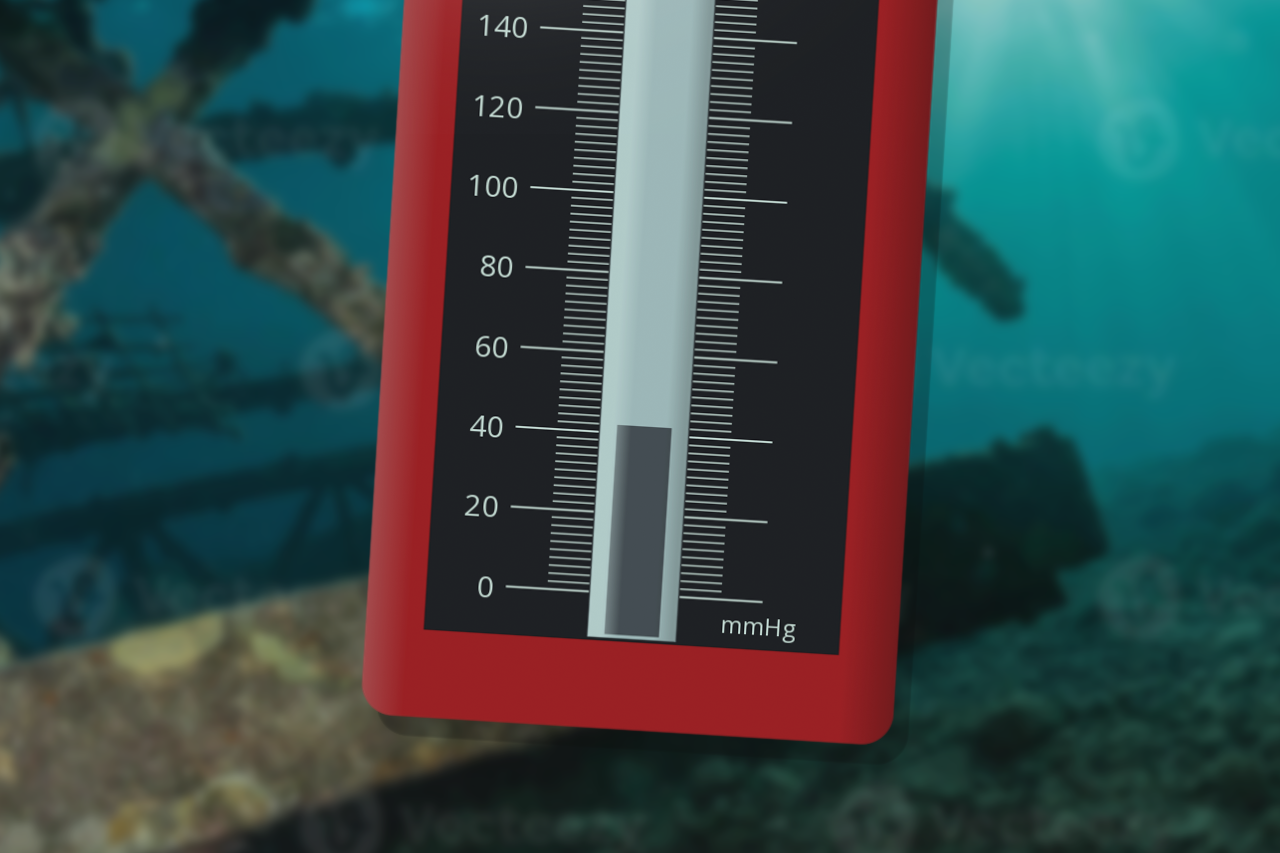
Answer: 42 mmHg
